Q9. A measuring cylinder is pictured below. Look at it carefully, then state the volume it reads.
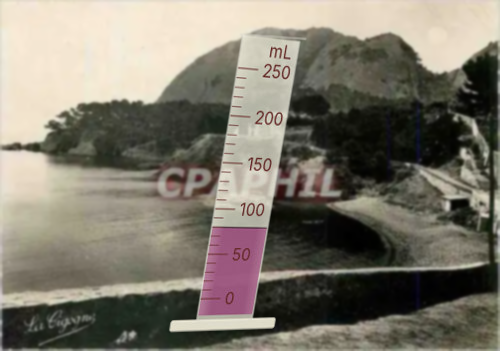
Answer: 80 mL
